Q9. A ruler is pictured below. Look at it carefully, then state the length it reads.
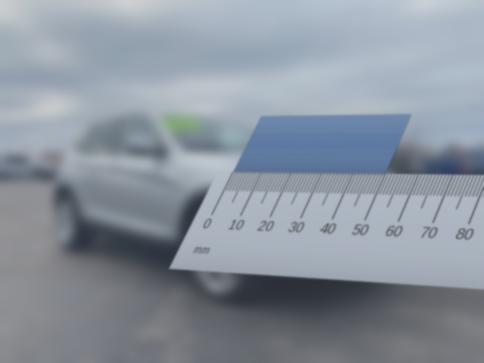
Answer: 50 mm
